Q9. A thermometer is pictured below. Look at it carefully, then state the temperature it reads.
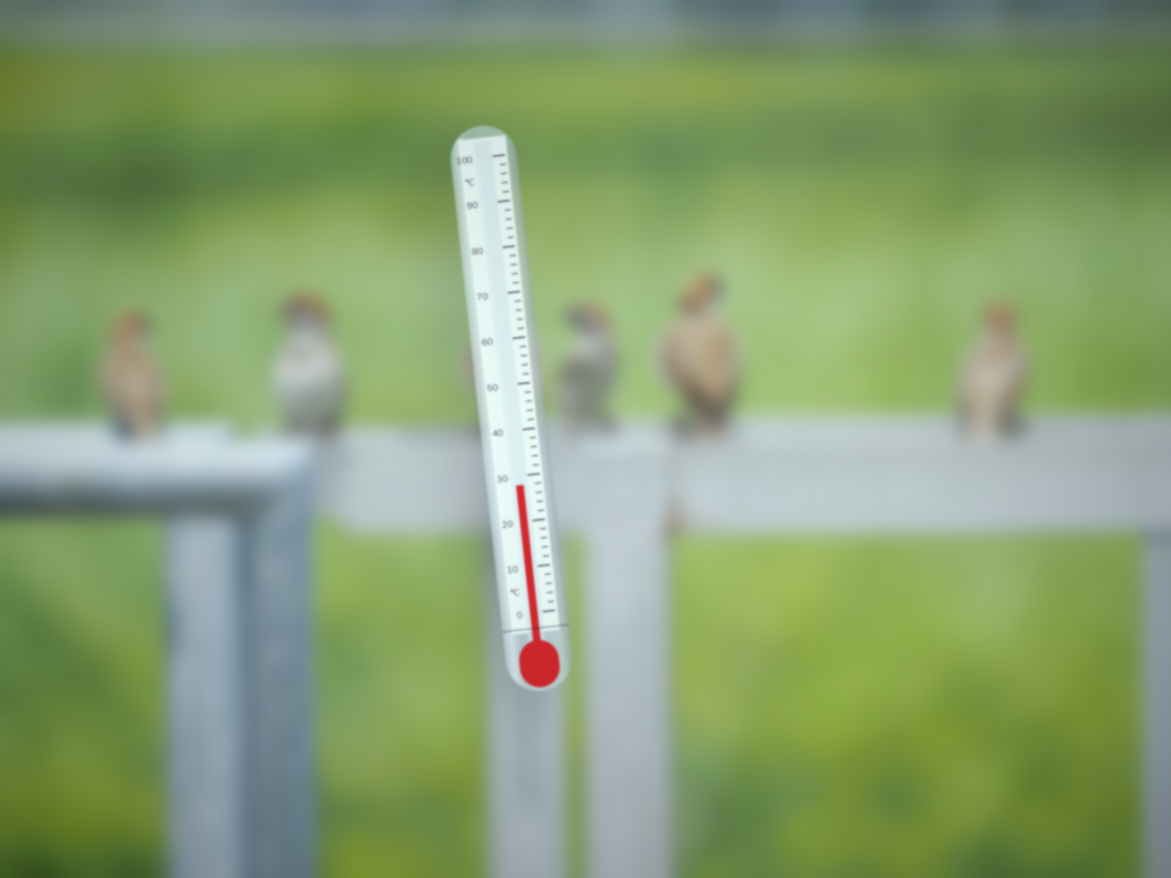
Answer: 28 °C
